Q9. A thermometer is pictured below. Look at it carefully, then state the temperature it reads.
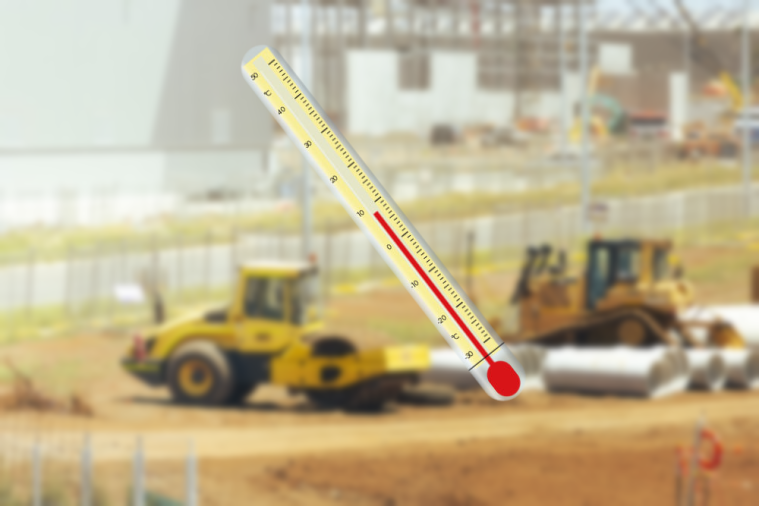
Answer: 8 °C
